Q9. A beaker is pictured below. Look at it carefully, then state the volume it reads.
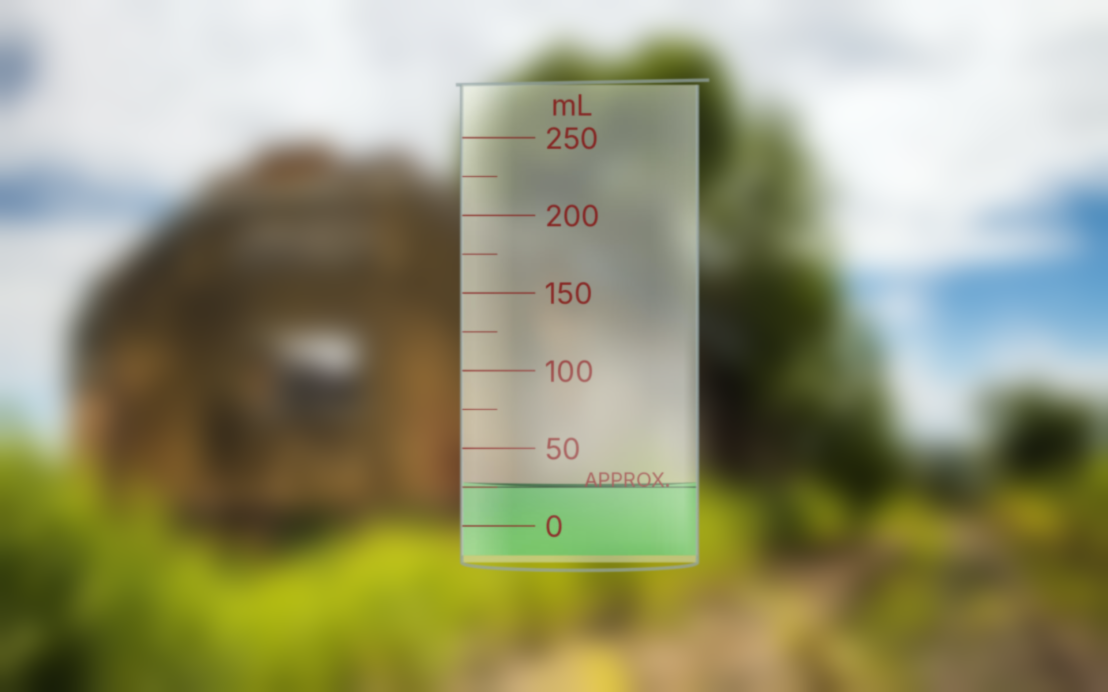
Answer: 25 mL
